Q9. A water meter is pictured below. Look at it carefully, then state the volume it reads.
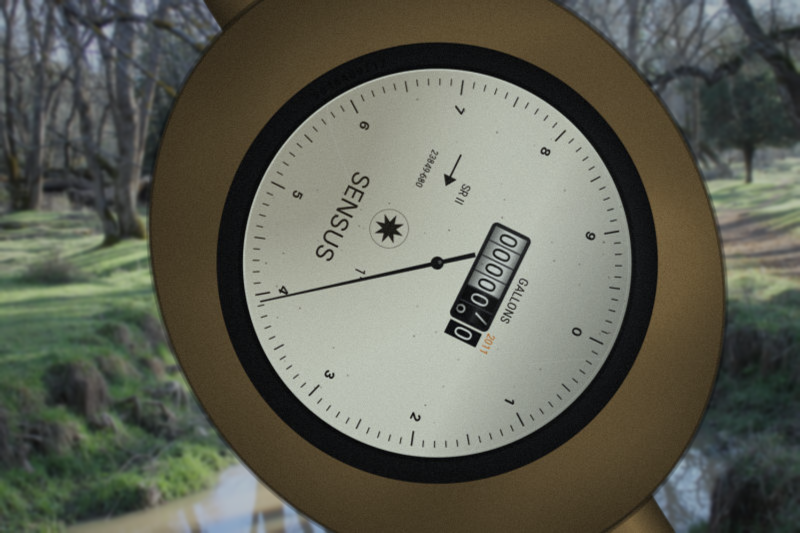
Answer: 73.9 gal
